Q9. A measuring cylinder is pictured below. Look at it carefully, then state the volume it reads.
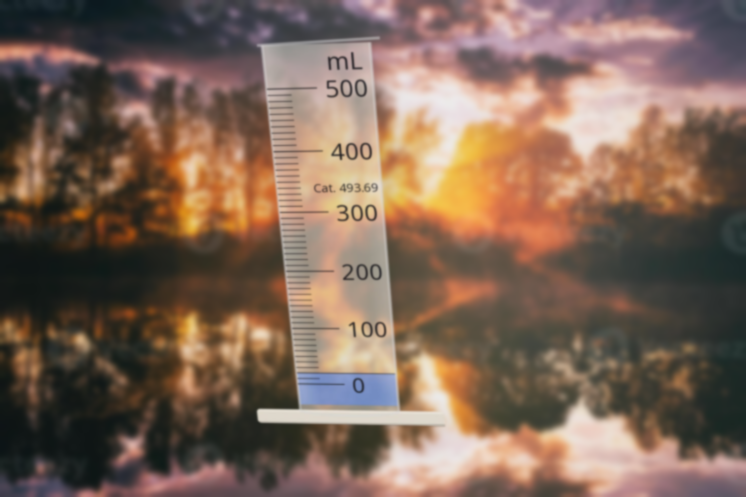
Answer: 20 mL
